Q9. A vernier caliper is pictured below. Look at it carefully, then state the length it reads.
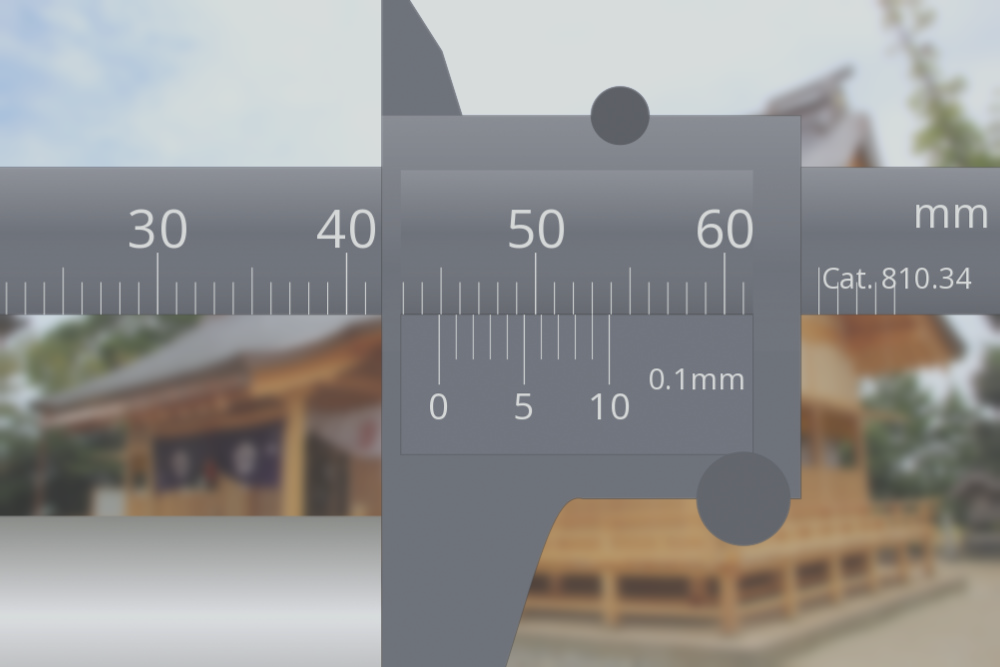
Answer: 44.9 mm
